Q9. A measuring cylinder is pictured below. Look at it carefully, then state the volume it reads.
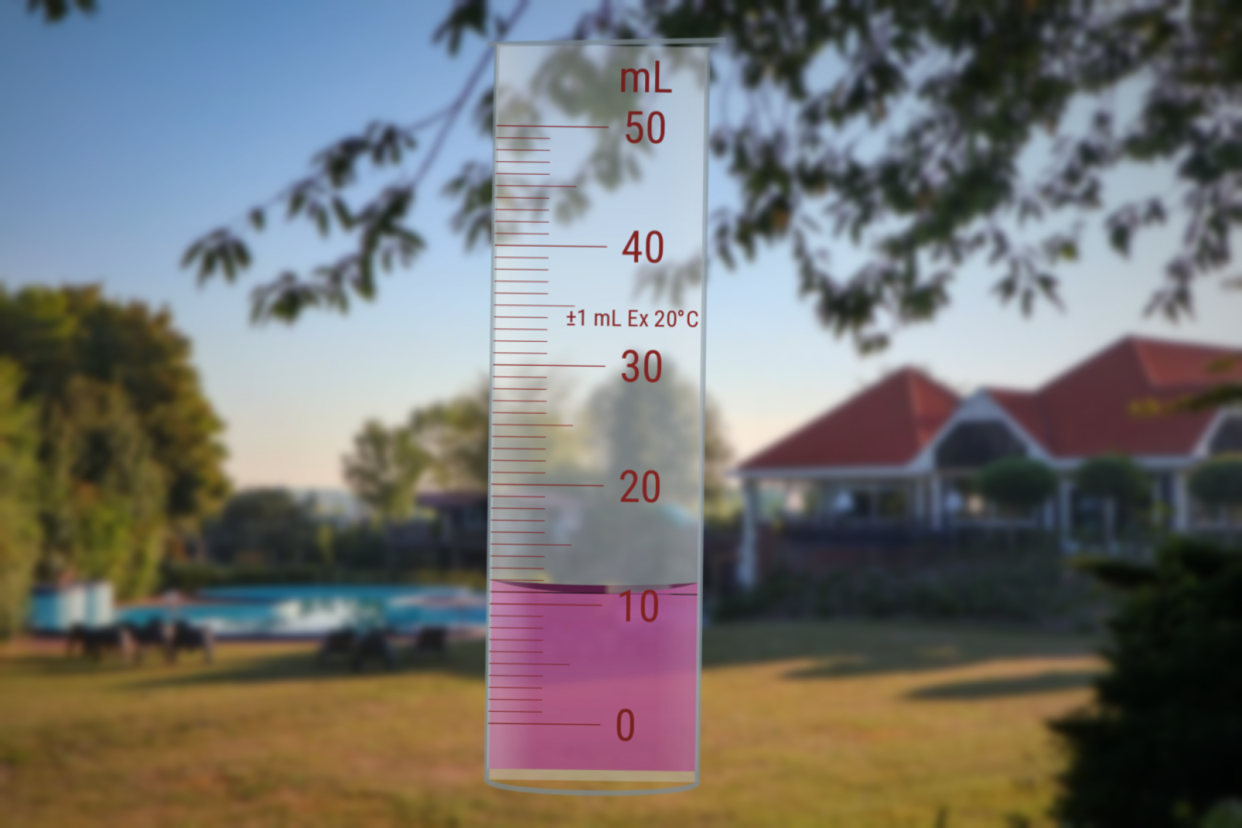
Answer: 11 mL
